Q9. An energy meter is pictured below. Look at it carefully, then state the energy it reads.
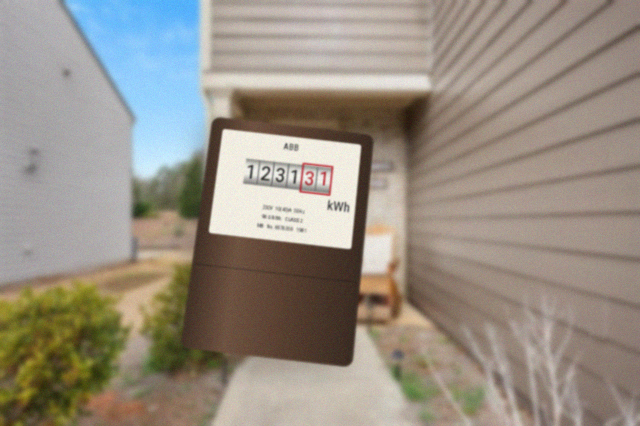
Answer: 1231.31 kWh
